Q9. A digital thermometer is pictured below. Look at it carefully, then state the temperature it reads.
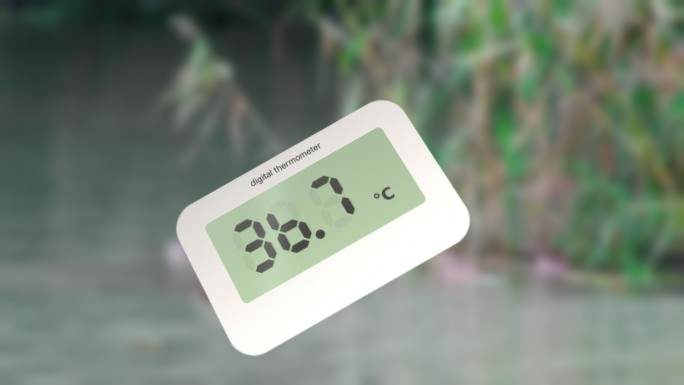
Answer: 36.7 °C
